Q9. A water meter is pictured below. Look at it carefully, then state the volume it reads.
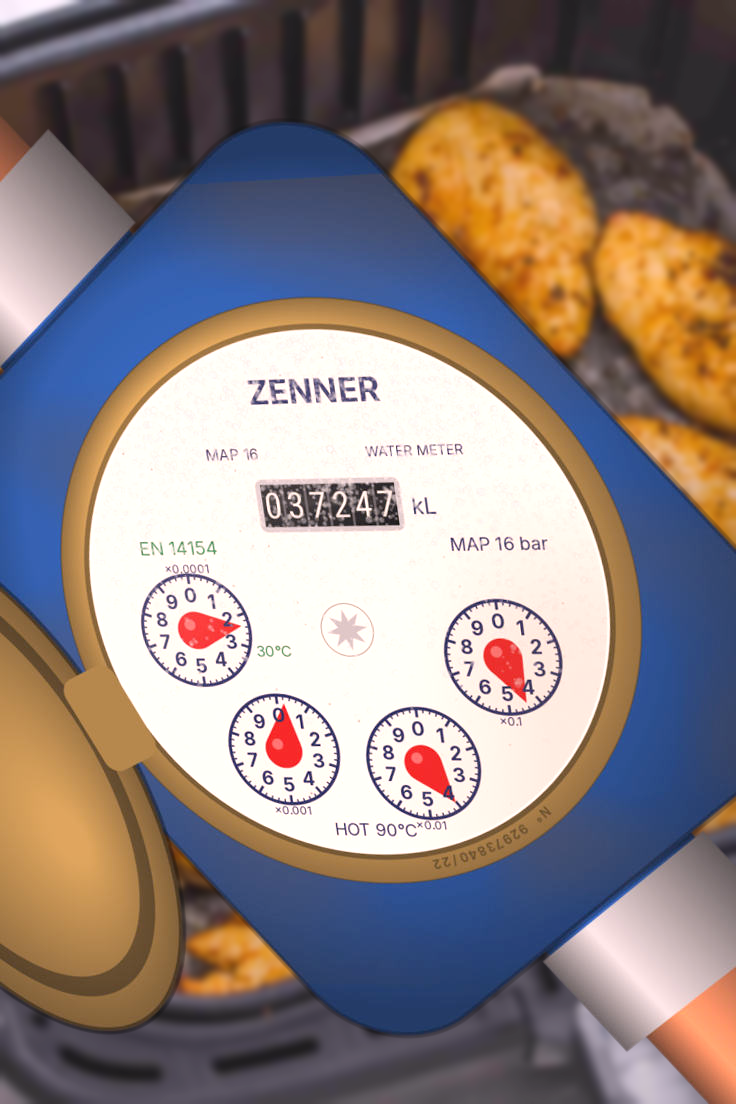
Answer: 37247.4402 kL
